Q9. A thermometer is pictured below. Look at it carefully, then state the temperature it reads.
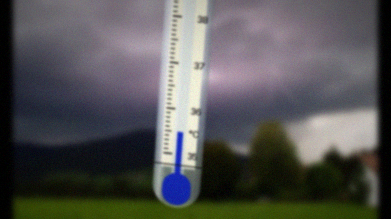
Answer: 35.5 °C
